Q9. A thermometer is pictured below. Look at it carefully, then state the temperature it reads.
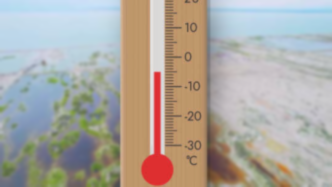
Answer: -5 °C
